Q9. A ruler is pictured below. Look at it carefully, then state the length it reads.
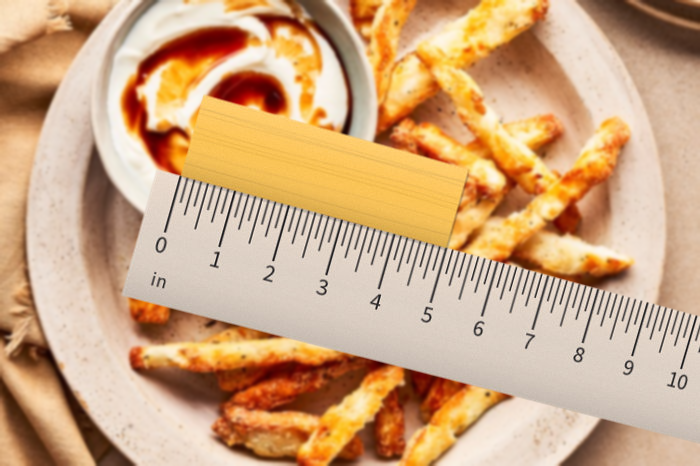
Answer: 5 in
